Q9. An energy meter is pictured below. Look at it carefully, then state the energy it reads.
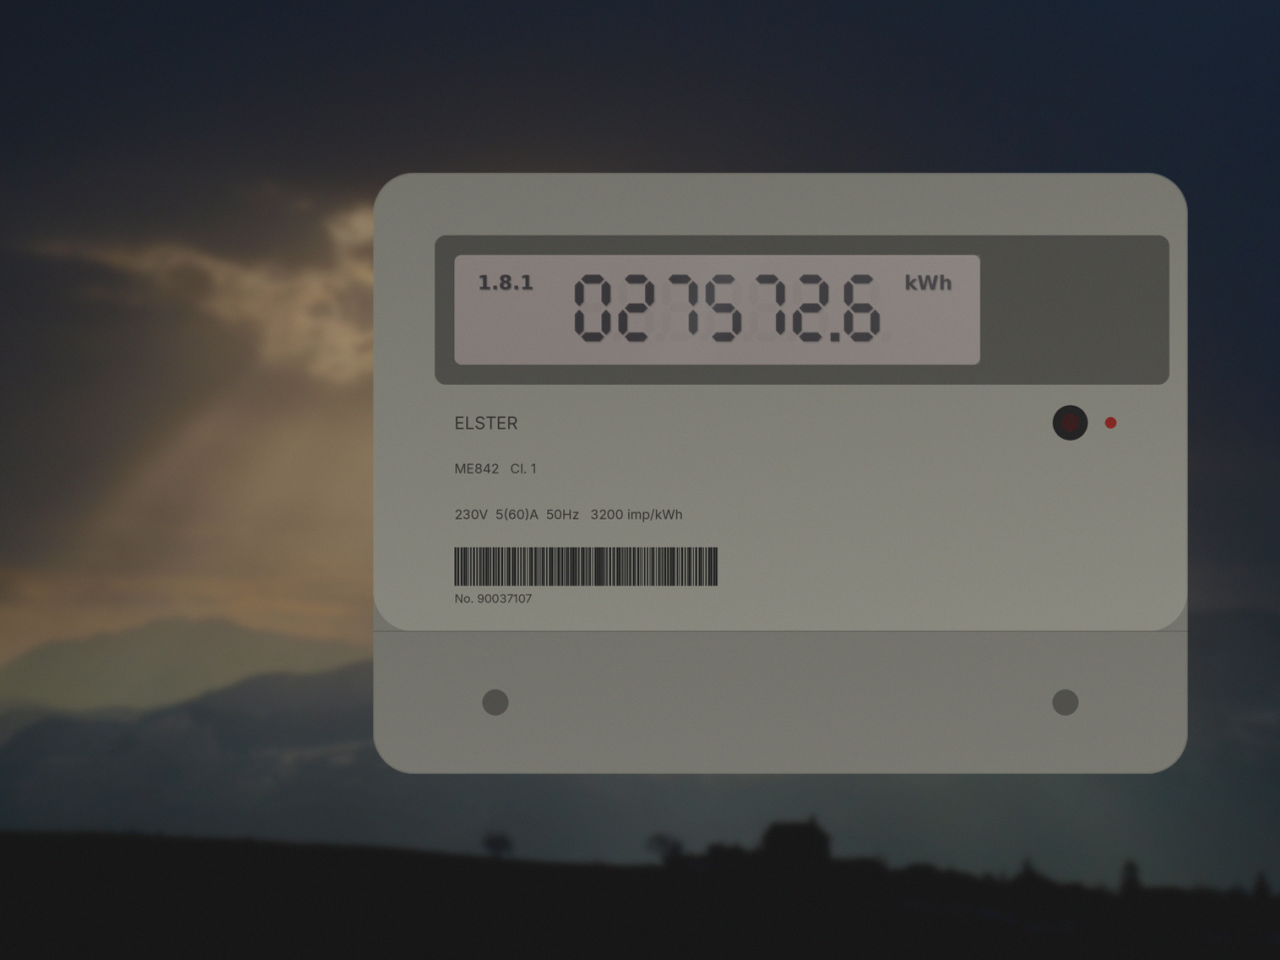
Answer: 27572.6 kWh
